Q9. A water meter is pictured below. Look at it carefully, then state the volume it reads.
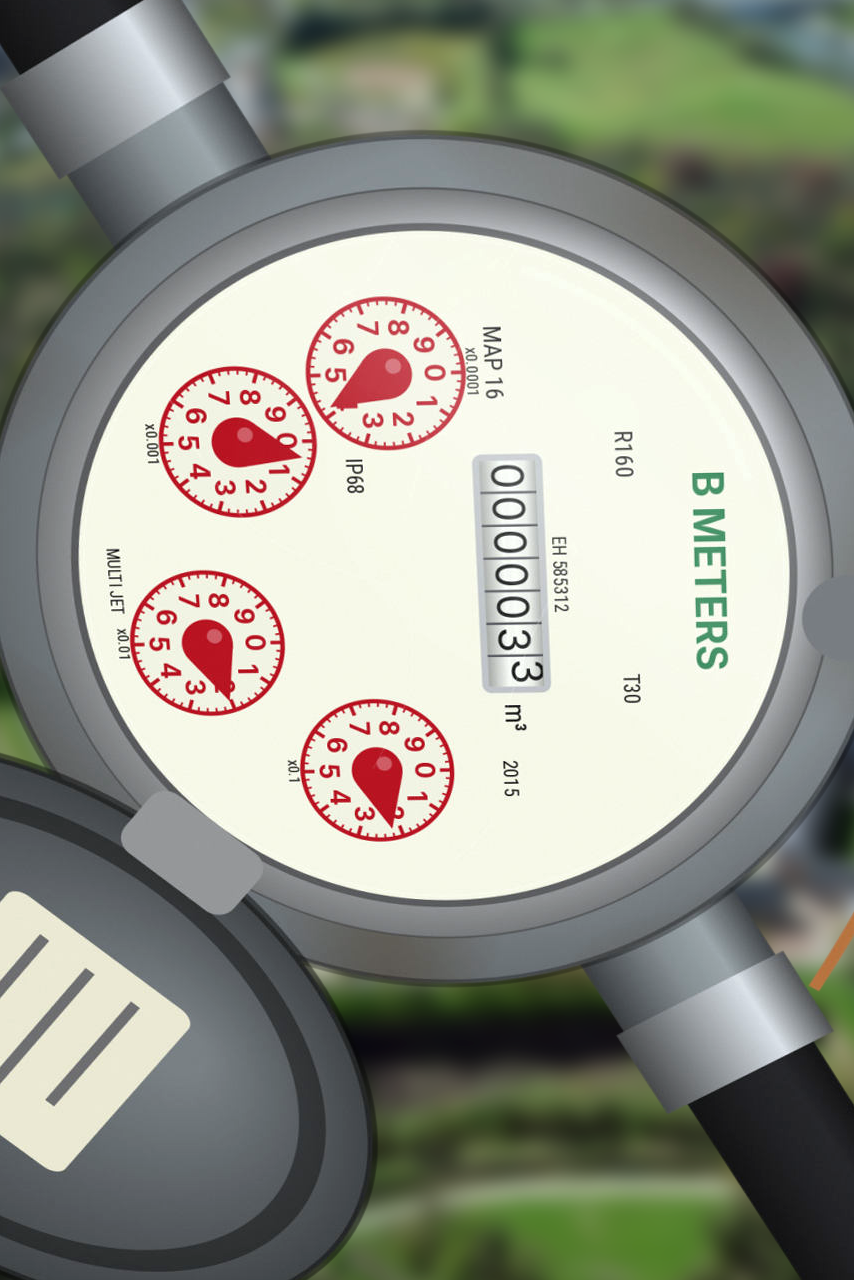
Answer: 33.2204 m³
